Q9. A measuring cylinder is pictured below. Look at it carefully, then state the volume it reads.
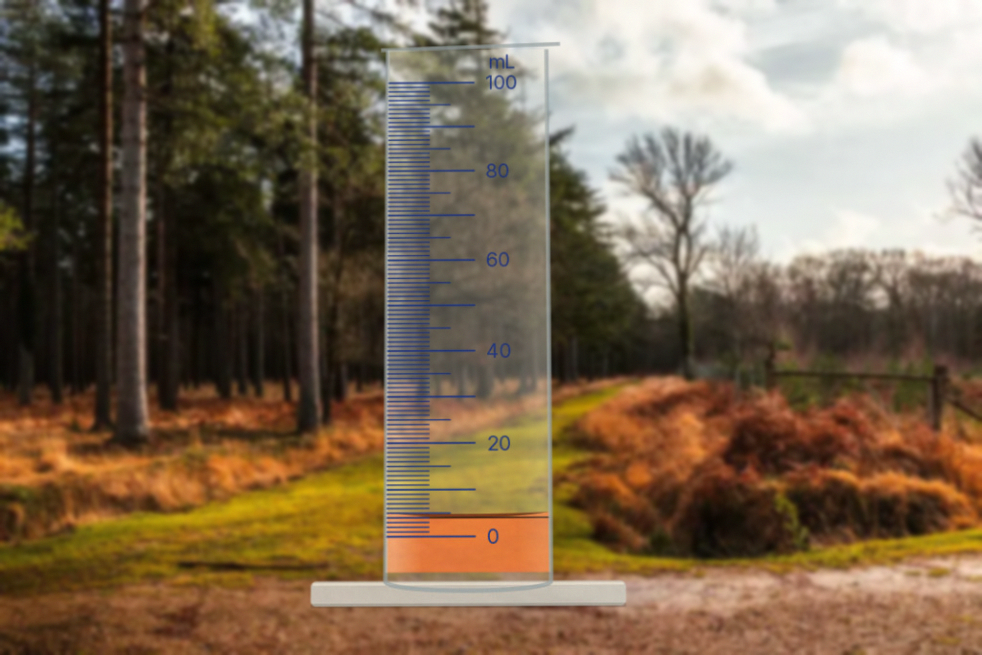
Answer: 4 mL
